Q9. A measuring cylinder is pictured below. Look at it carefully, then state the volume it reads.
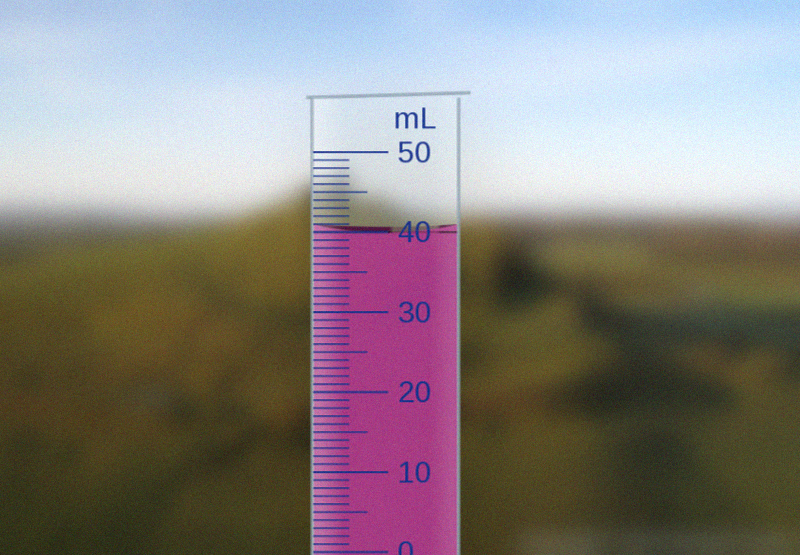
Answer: 40 mL
